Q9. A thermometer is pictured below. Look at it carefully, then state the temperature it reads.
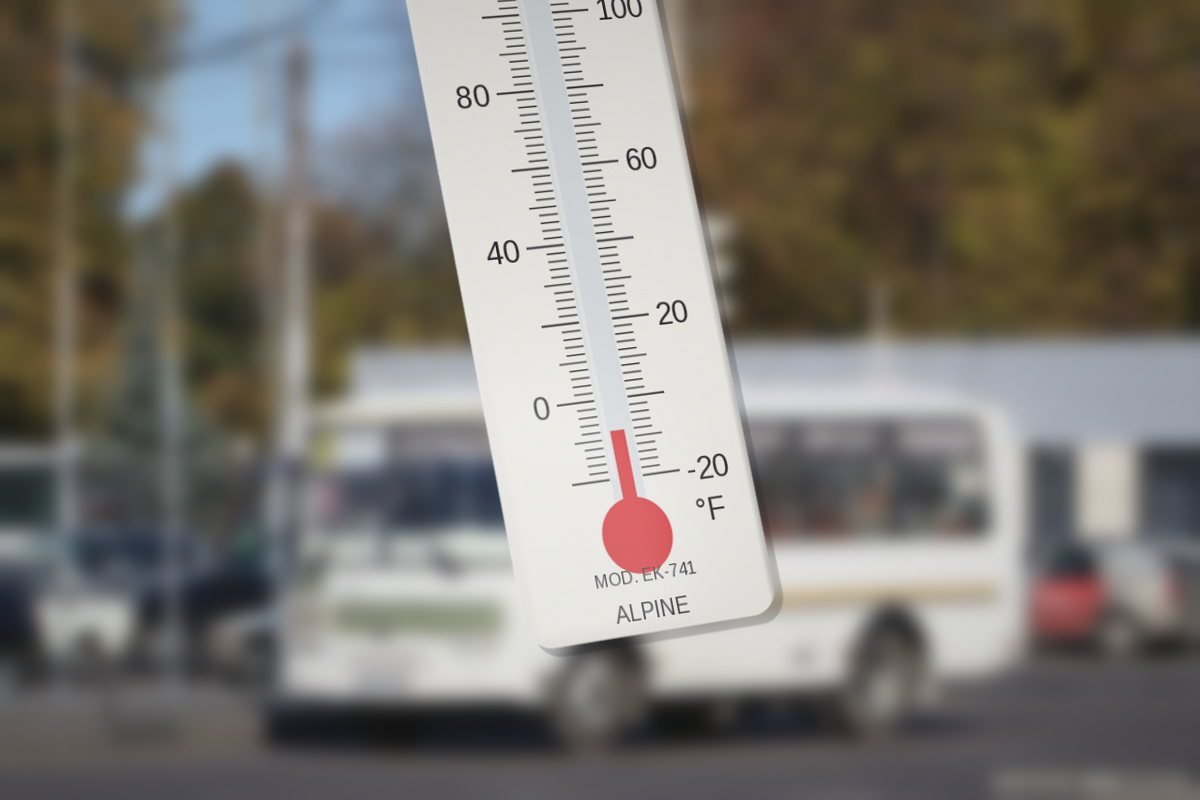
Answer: -8 °F
